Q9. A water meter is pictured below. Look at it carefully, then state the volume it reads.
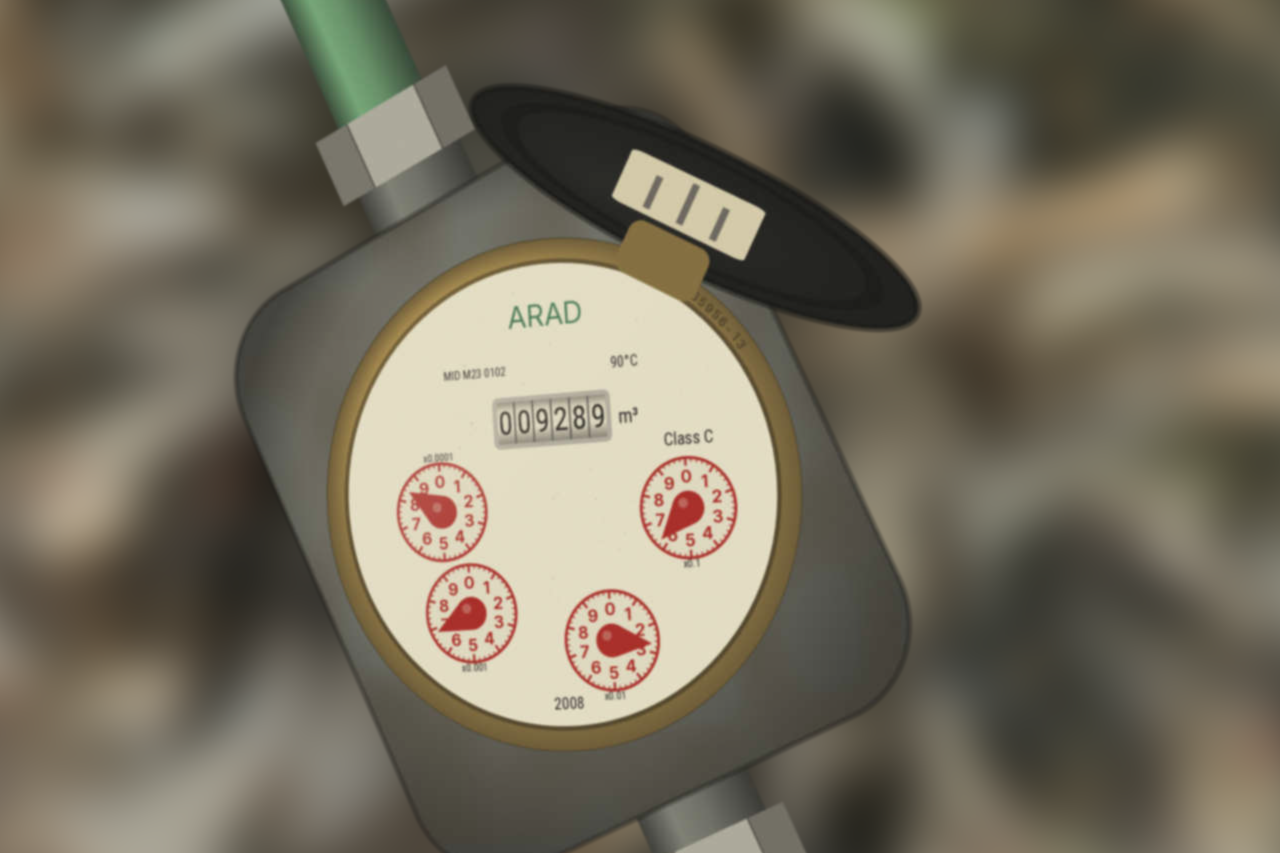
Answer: 9289.6268 m³
